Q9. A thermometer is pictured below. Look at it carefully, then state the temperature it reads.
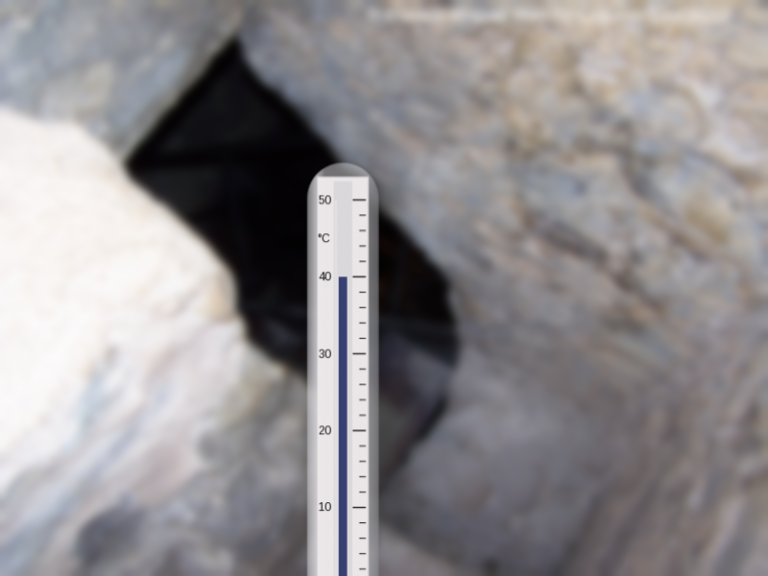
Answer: 40 °C
